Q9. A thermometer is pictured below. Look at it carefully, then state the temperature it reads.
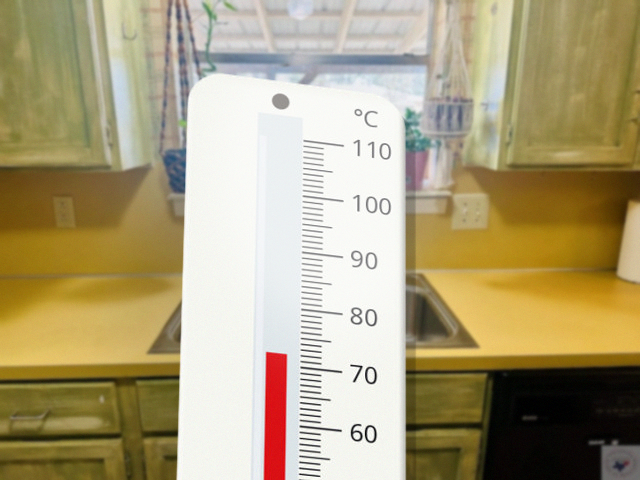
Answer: 72 °C
